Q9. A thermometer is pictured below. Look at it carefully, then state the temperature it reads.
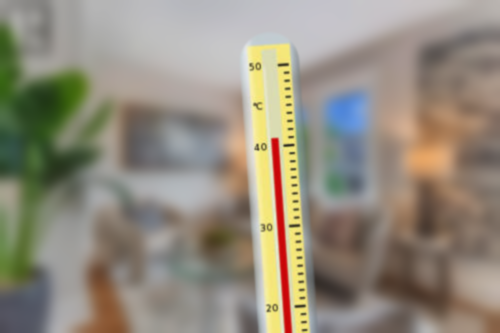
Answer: 41 °C
